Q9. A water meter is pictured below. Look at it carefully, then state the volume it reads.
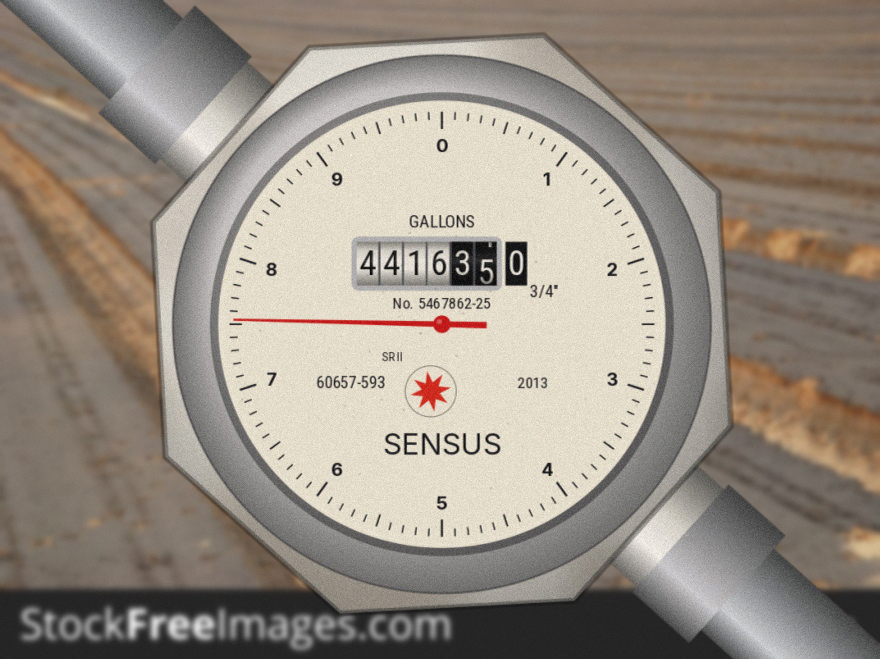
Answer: 4416347.5 gal
